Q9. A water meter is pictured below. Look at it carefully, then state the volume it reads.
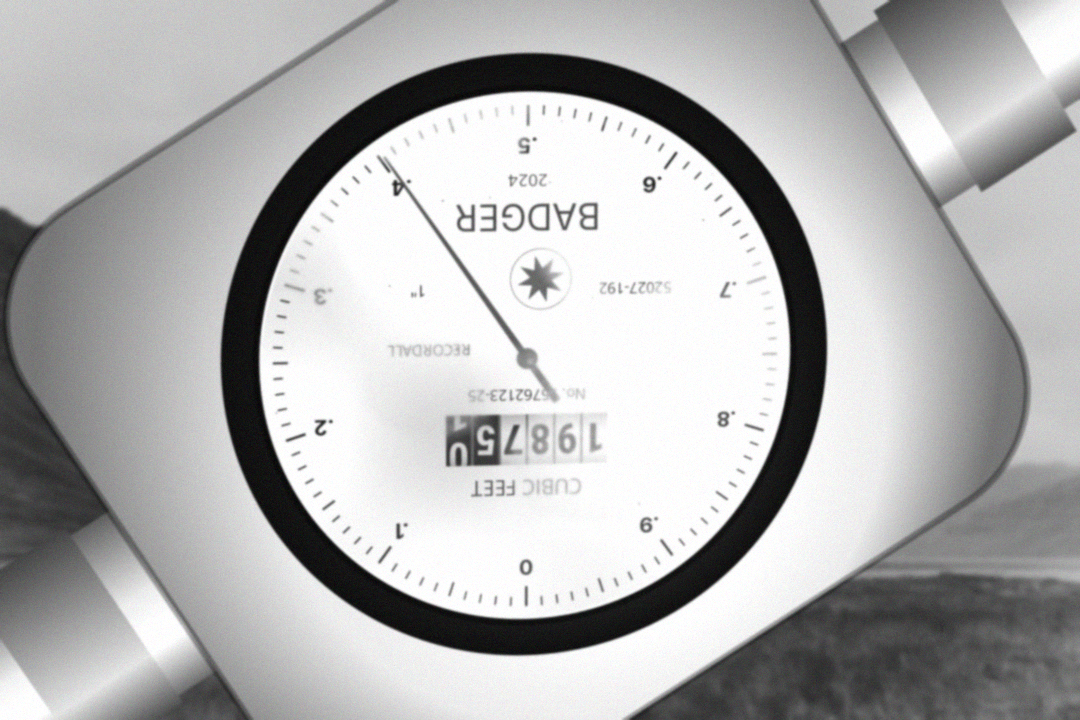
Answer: 198750.40 ft³
